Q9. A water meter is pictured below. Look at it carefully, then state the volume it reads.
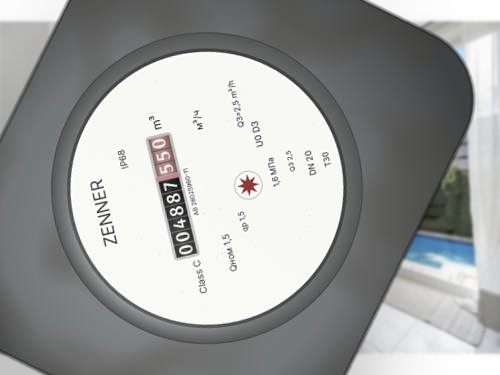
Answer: 4887.550 m³
